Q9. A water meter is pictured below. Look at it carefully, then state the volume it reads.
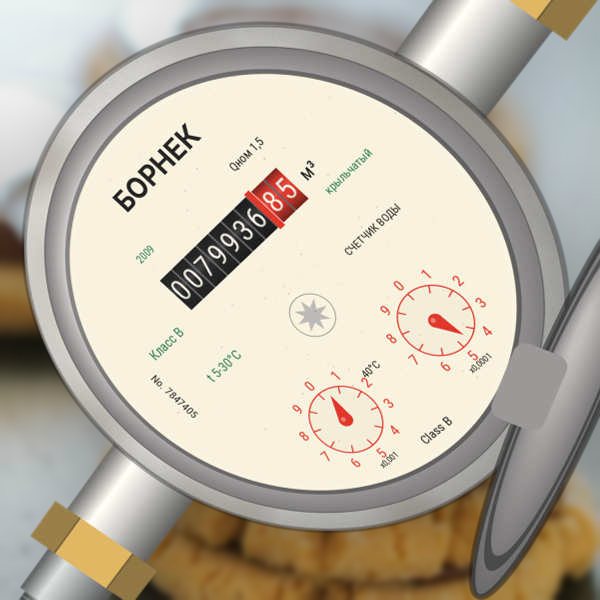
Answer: 79936.8504 m³
